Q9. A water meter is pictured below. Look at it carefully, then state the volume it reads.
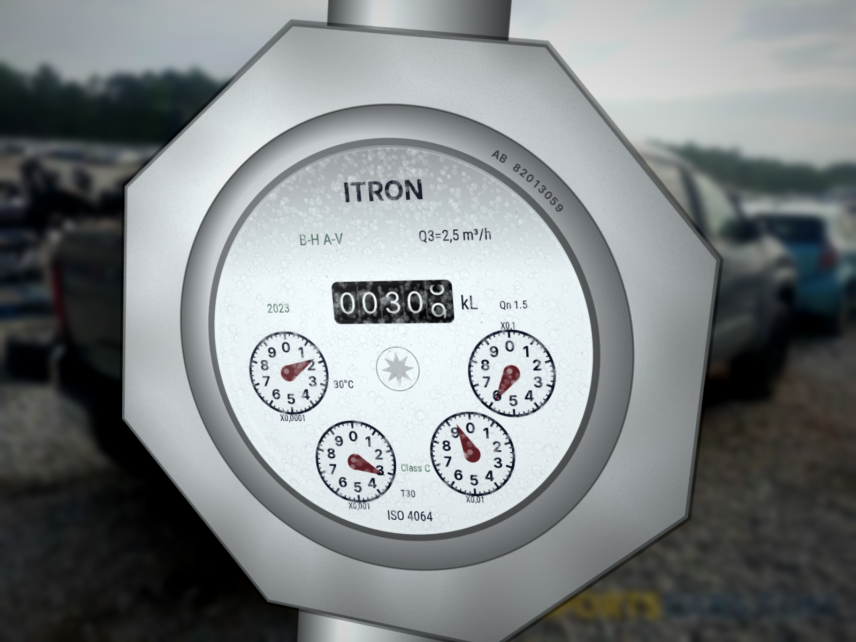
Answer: 308.5931 kL
